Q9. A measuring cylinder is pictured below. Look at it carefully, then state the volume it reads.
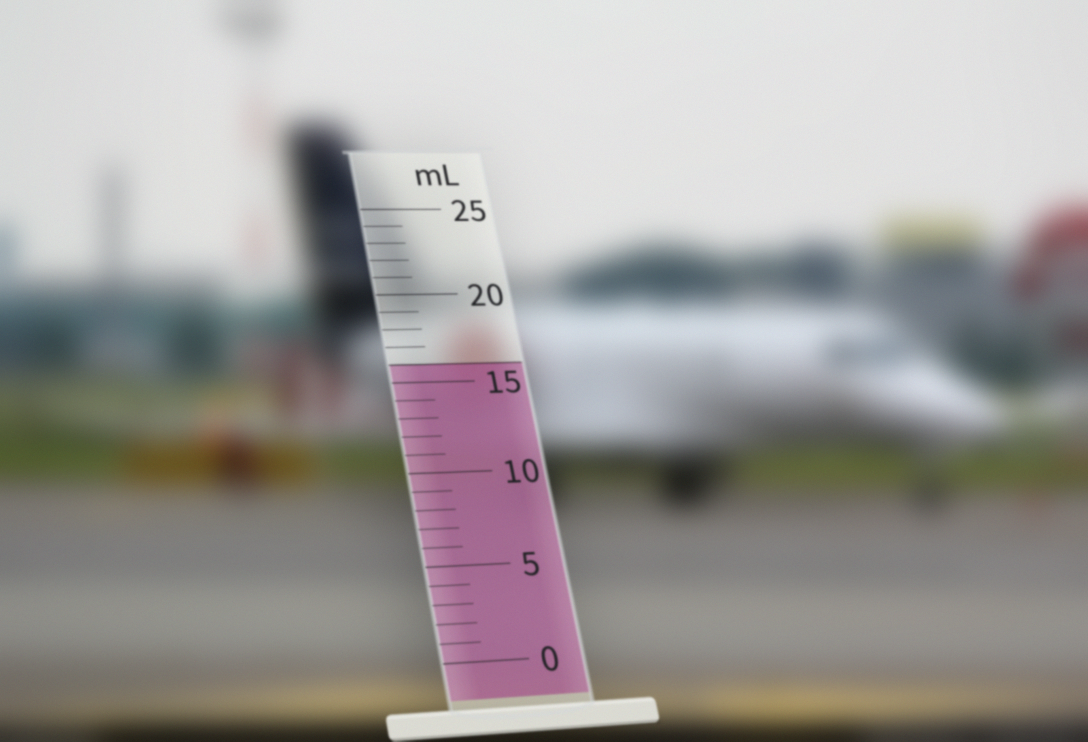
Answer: 16 mL
